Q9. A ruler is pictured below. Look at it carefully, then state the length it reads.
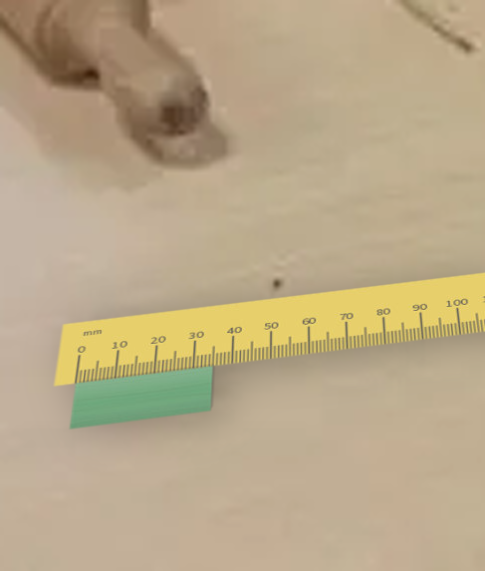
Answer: 35 mm
